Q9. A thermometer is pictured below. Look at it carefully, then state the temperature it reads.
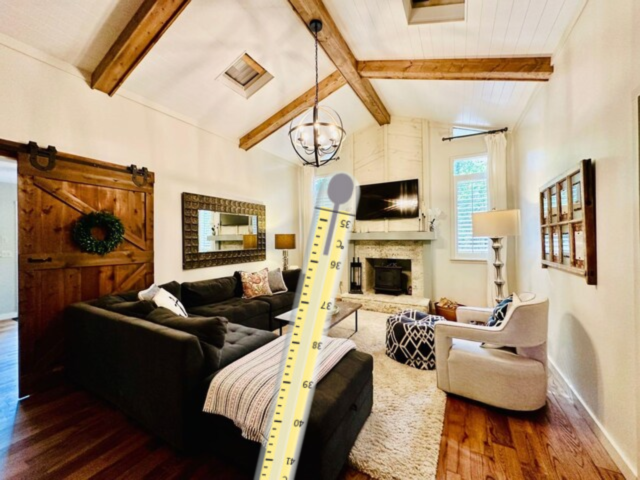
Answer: 35.8 °C
